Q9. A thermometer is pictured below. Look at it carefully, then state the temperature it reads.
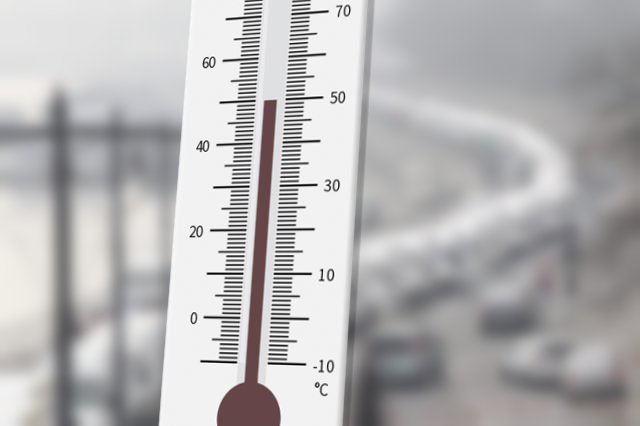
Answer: 50 °C
